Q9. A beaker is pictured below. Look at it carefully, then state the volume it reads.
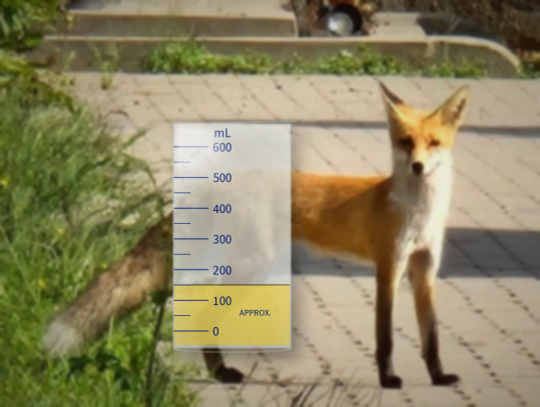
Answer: 150 mL
